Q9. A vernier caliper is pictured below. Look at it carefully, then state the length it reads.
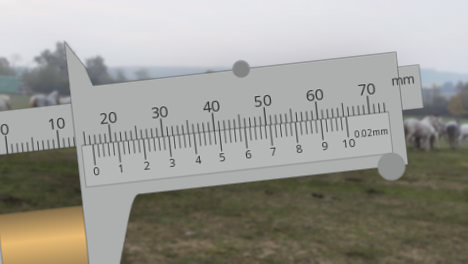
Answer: 16.5 mm
